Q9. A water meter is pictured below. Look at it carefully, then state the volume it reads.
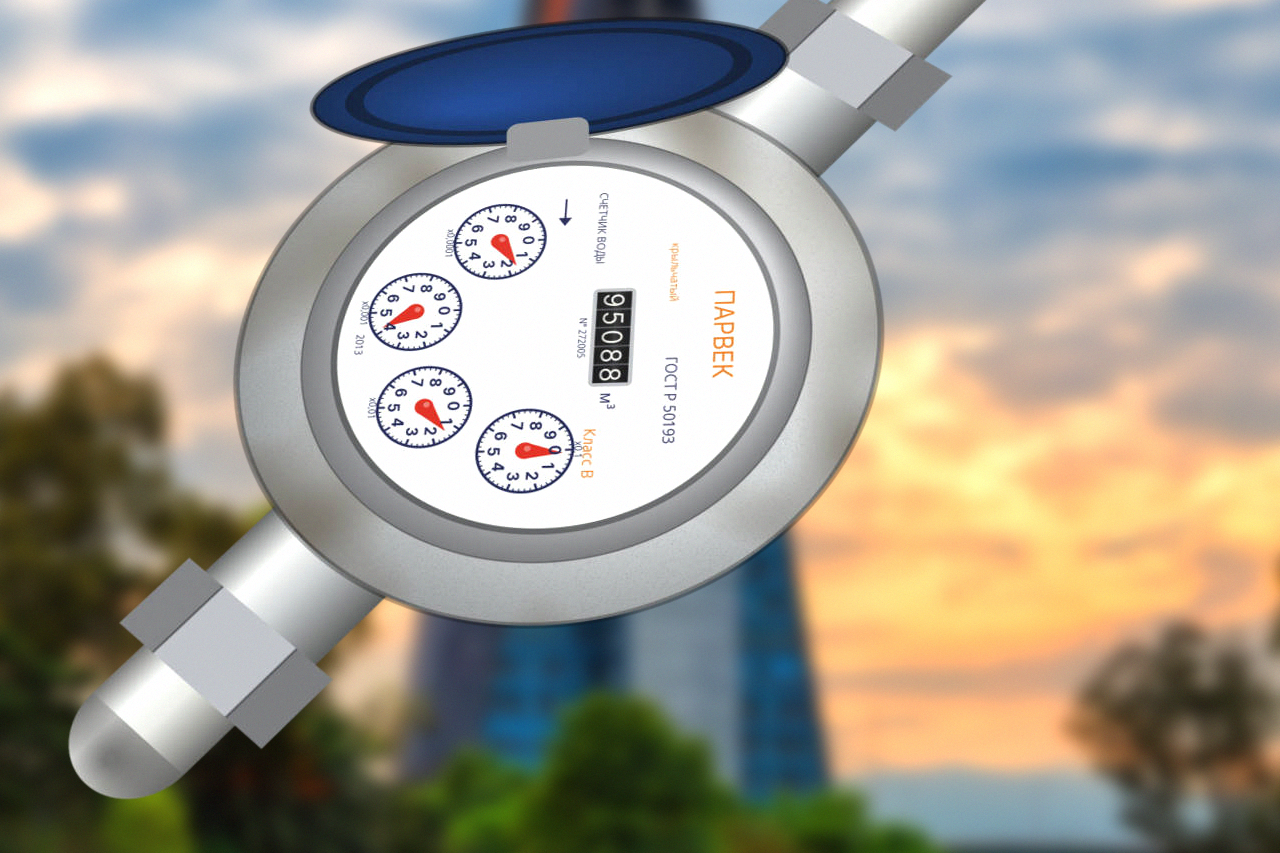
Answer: 95088.0141 m³
